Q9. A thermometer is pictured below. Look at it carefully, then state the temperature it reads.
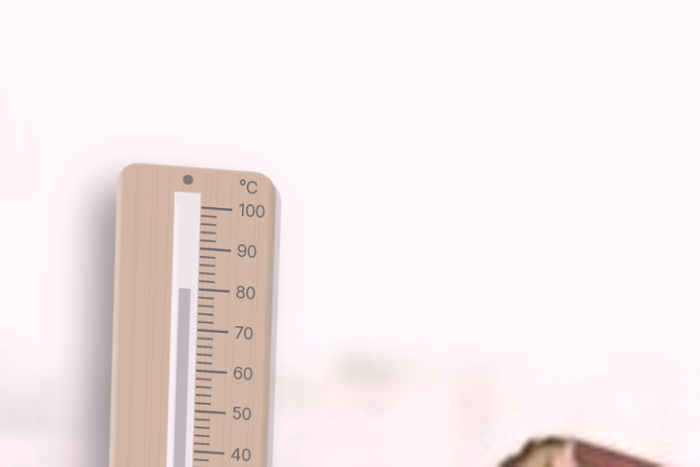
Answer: 80 °C
